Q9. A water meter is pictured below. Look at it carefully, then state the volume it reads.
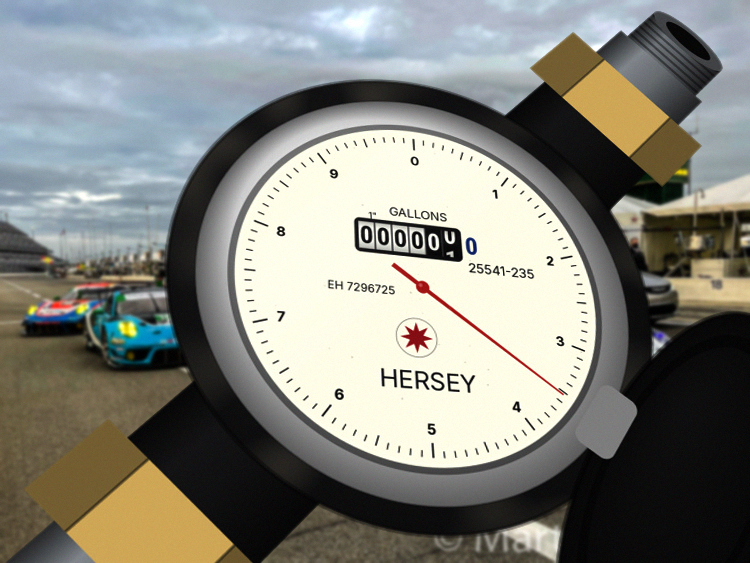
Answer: 3.5 gal
